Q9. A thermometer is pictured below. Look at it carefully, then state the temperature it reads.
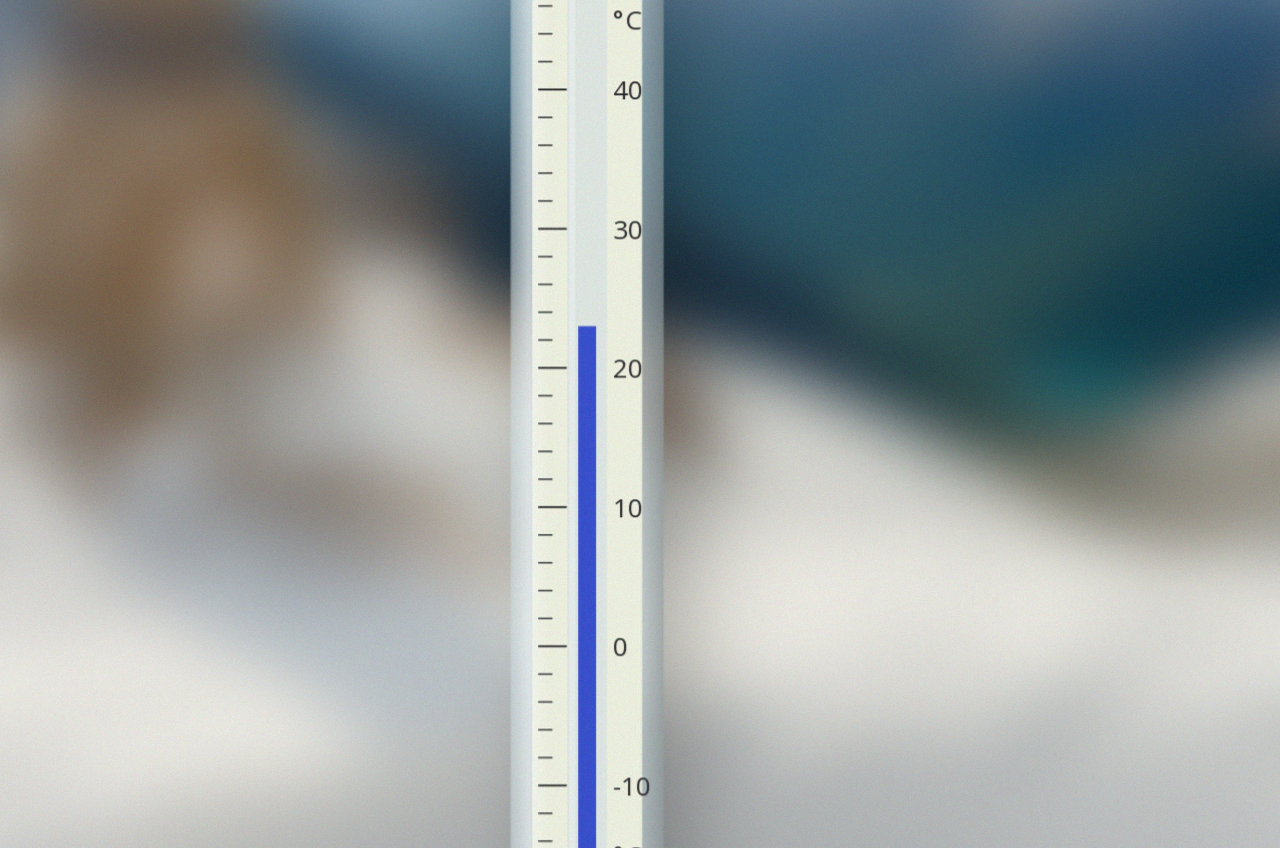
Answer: 23 °C
